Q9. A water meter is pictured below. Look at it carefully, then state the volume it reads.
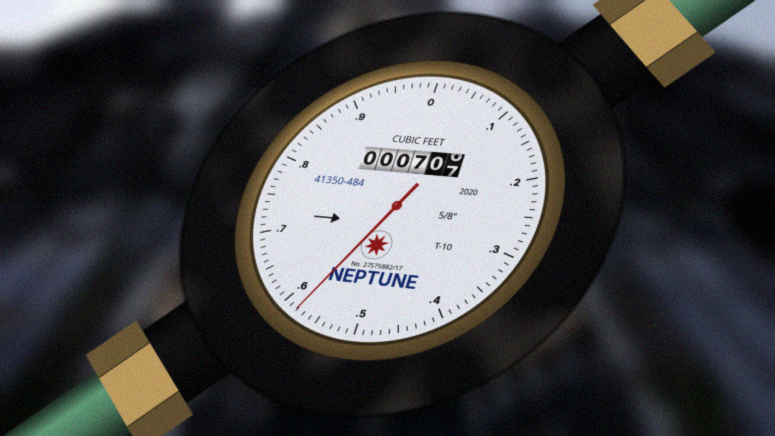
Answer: 706.58 ft³
